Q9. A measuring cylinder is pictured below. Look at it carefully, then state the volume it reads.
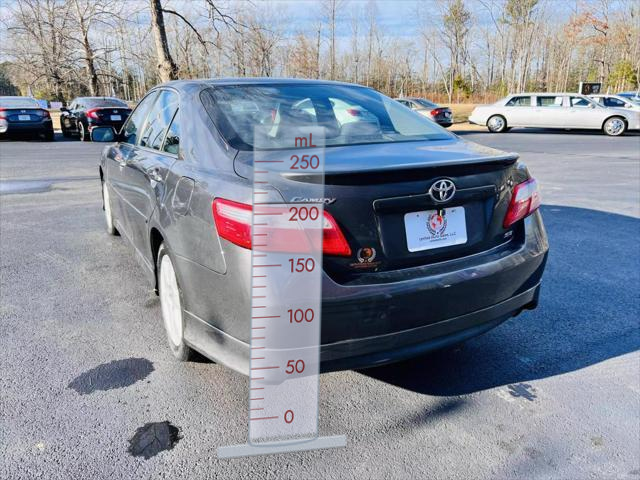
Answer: 210 mL
